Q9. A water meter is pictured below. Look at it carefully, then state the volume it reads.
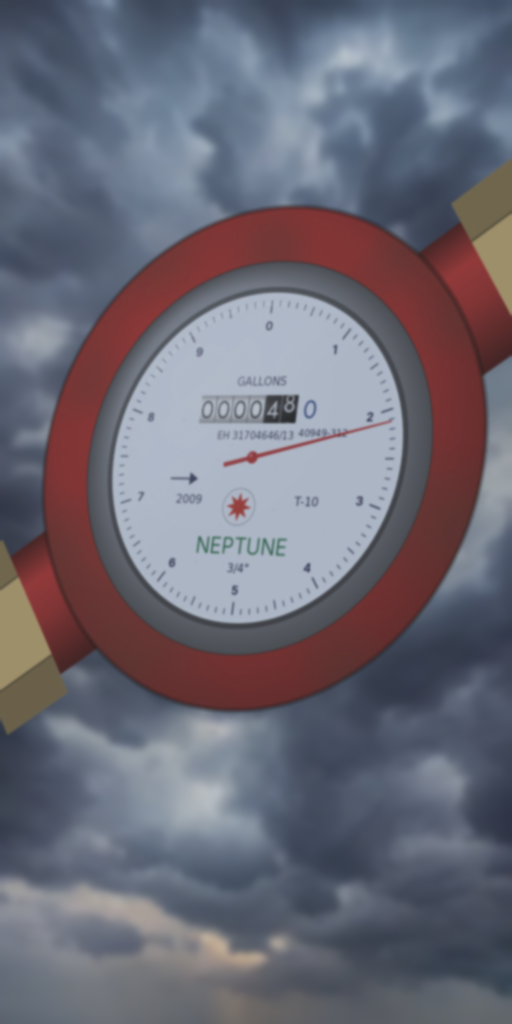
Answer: 482.1 gal
